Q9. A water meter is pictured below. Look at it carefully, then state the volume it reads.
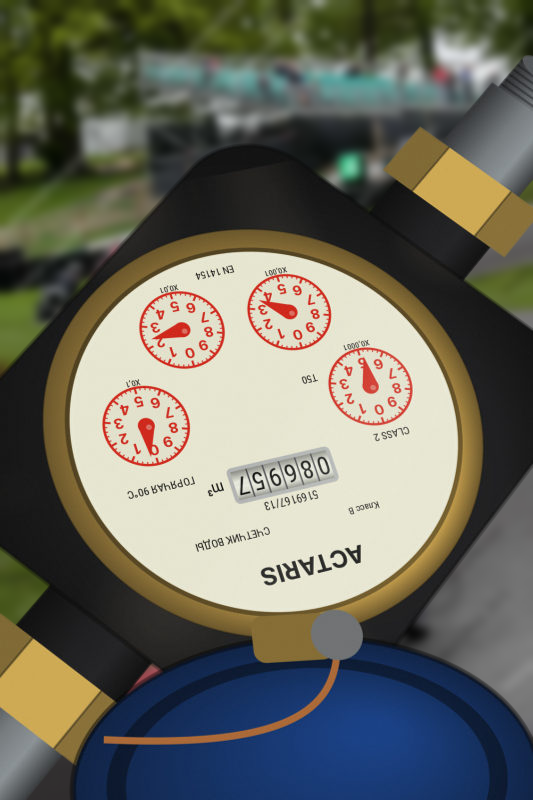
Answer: 86957.0235 m³
